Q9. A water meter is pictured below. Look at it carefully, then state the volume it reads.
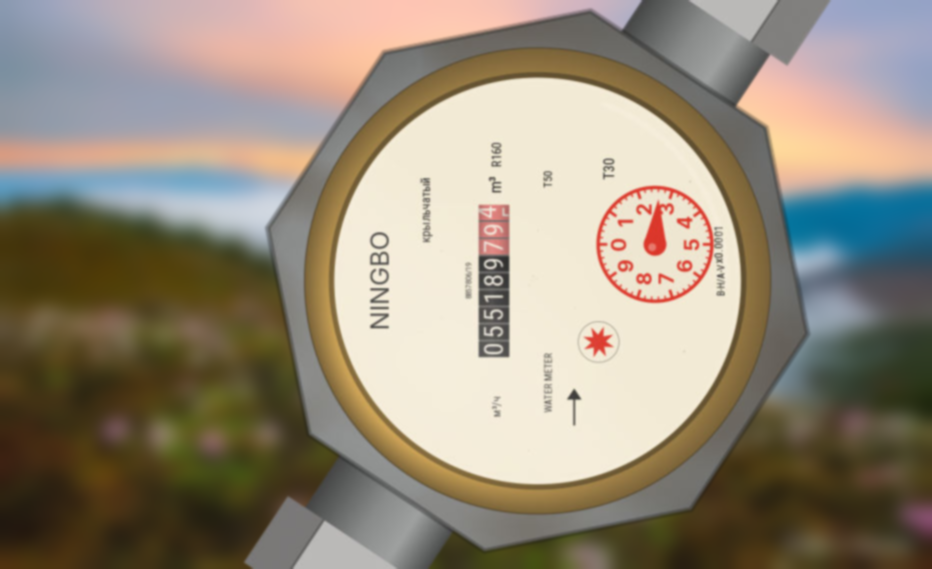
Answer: 55189.7942 m³
